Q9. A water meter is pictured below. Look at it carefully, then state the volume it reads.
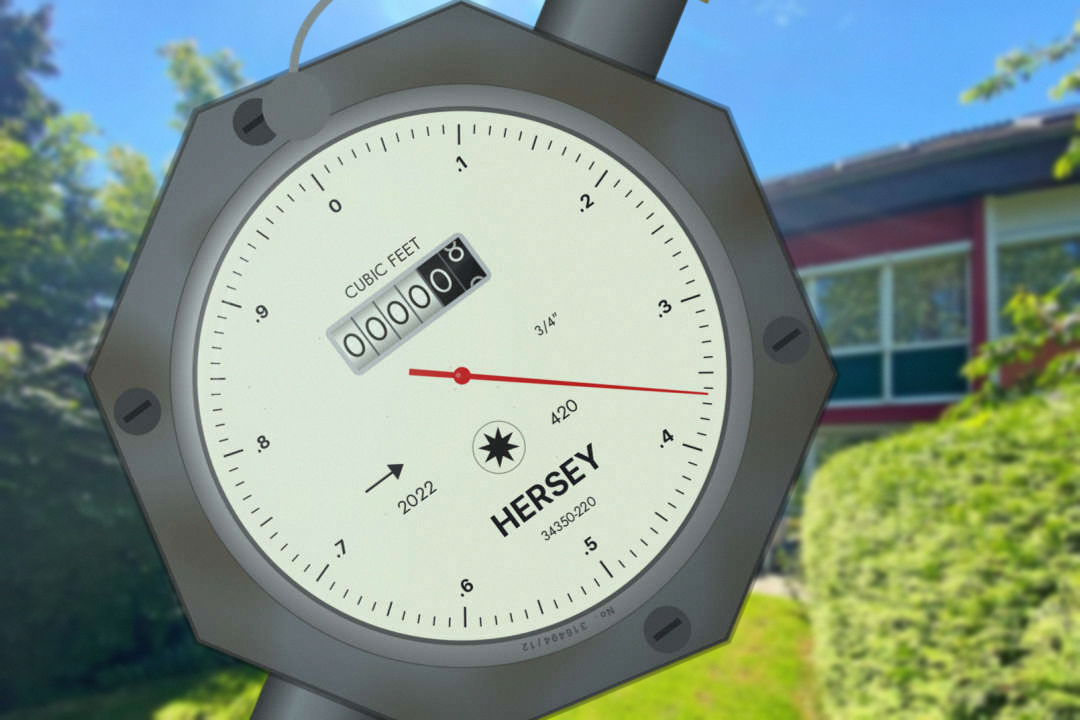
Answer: 8.36 ft³
